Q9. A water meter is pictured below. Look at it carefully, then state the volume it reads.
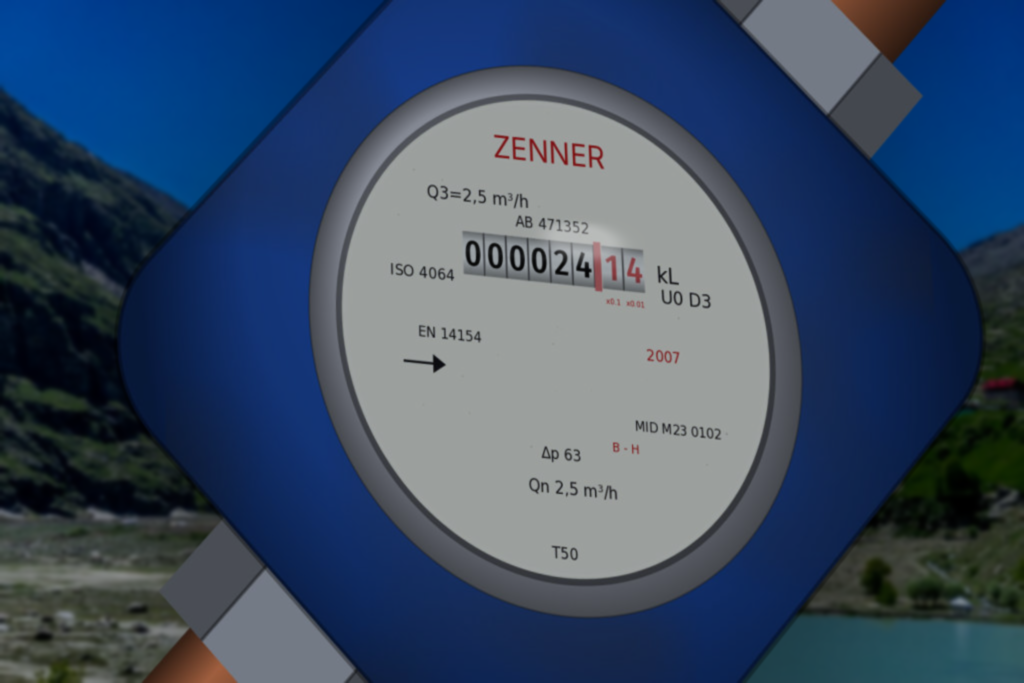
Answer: 24.14 kL
